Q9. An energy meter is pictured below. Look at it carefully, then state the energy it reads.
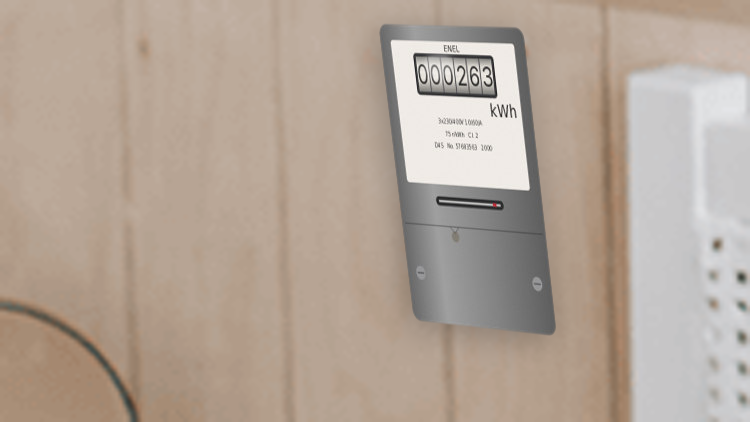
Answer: 263 kWh
